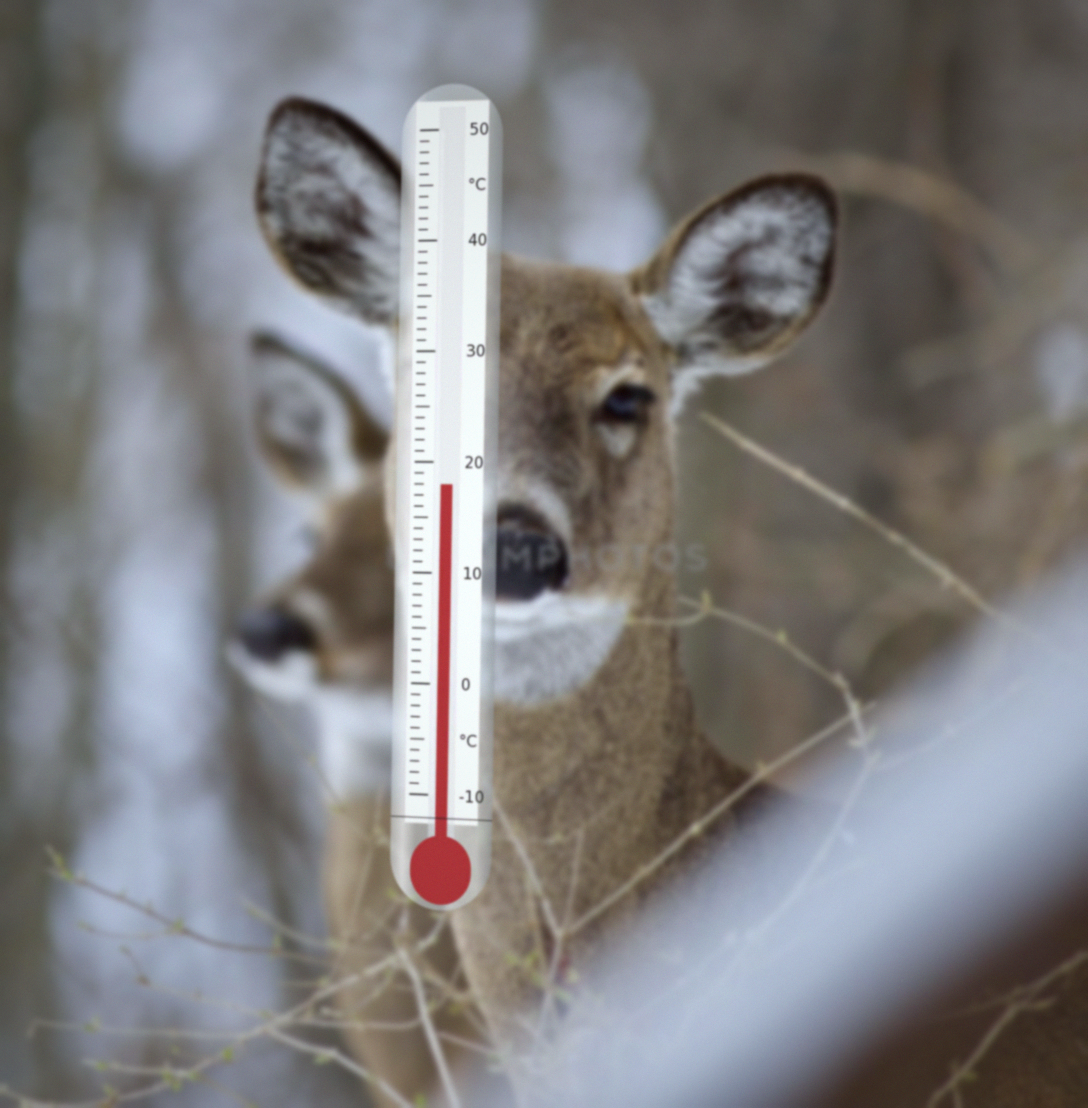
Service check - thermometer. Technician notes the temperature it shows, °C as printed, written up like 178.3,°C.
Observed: 18,°C
